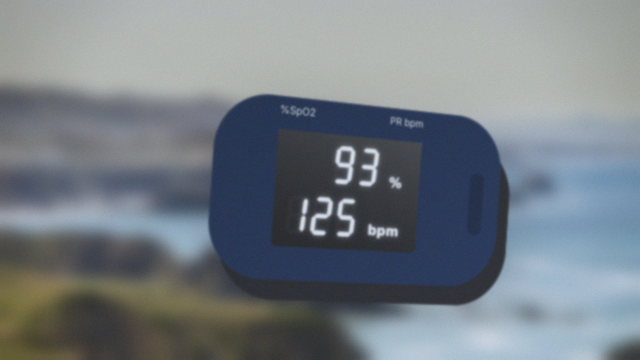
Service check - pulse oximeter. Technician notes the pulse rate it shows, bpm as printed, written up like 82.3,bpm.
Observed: 125,bpm
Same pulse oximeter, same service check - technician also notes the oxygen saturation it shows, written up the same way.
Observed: 93,%
